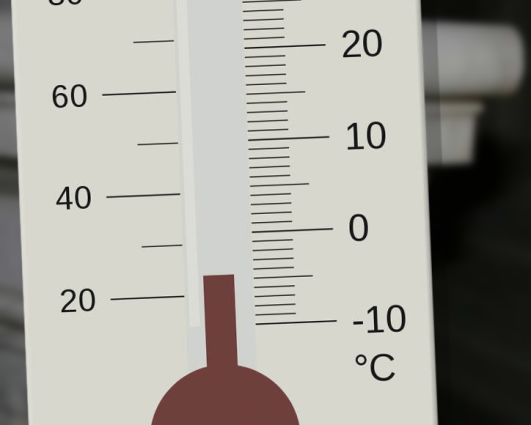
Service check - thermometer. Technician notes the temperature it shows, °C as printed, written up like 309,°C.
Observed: -4.5,°C
